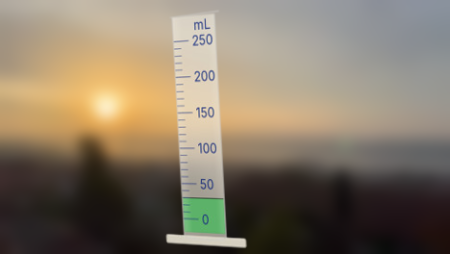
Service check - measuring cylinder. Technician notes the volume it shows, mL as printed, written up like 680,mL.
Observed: 30,mL
